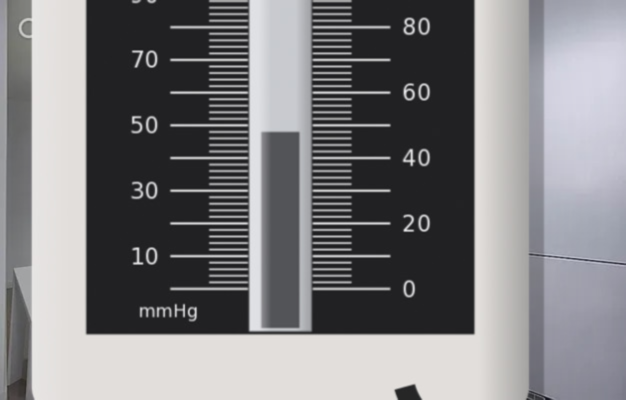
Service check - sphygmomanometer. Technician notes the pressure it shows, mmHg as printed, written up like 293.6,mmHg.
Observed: 48,mmHg
